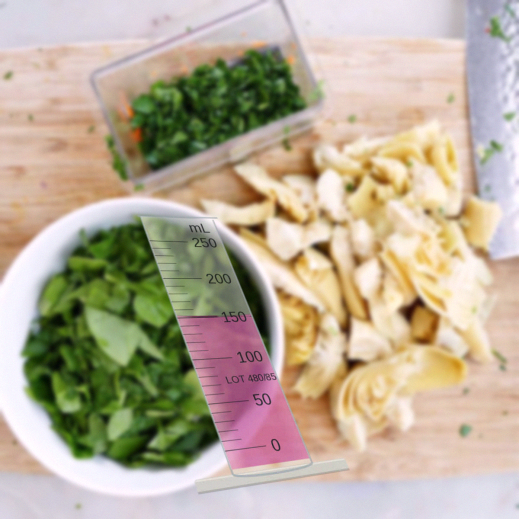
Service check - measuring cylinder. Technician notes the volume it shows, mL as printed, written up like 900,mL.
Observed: 150,mL
